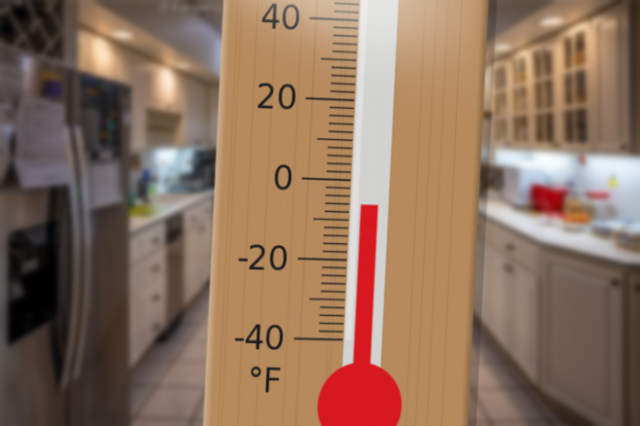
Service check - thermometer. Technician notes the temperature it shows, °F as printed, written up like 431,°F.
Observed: -6,°F
